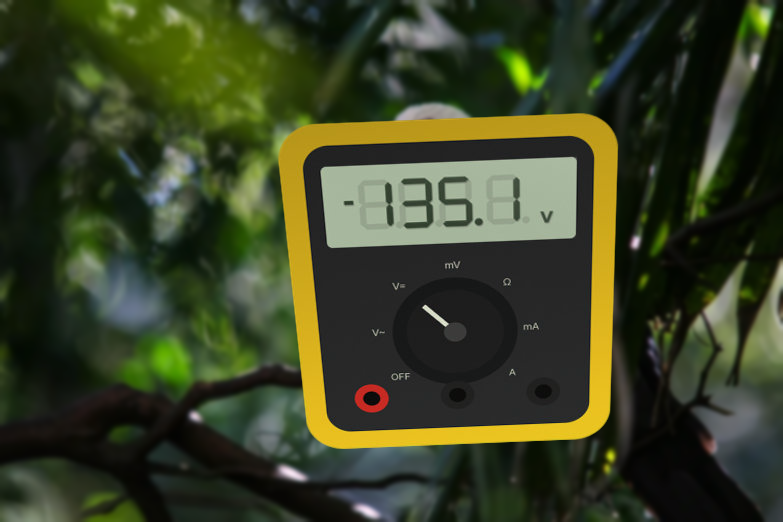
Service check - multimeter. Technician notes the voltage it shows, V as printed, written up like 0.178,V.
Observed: -135.1,V
